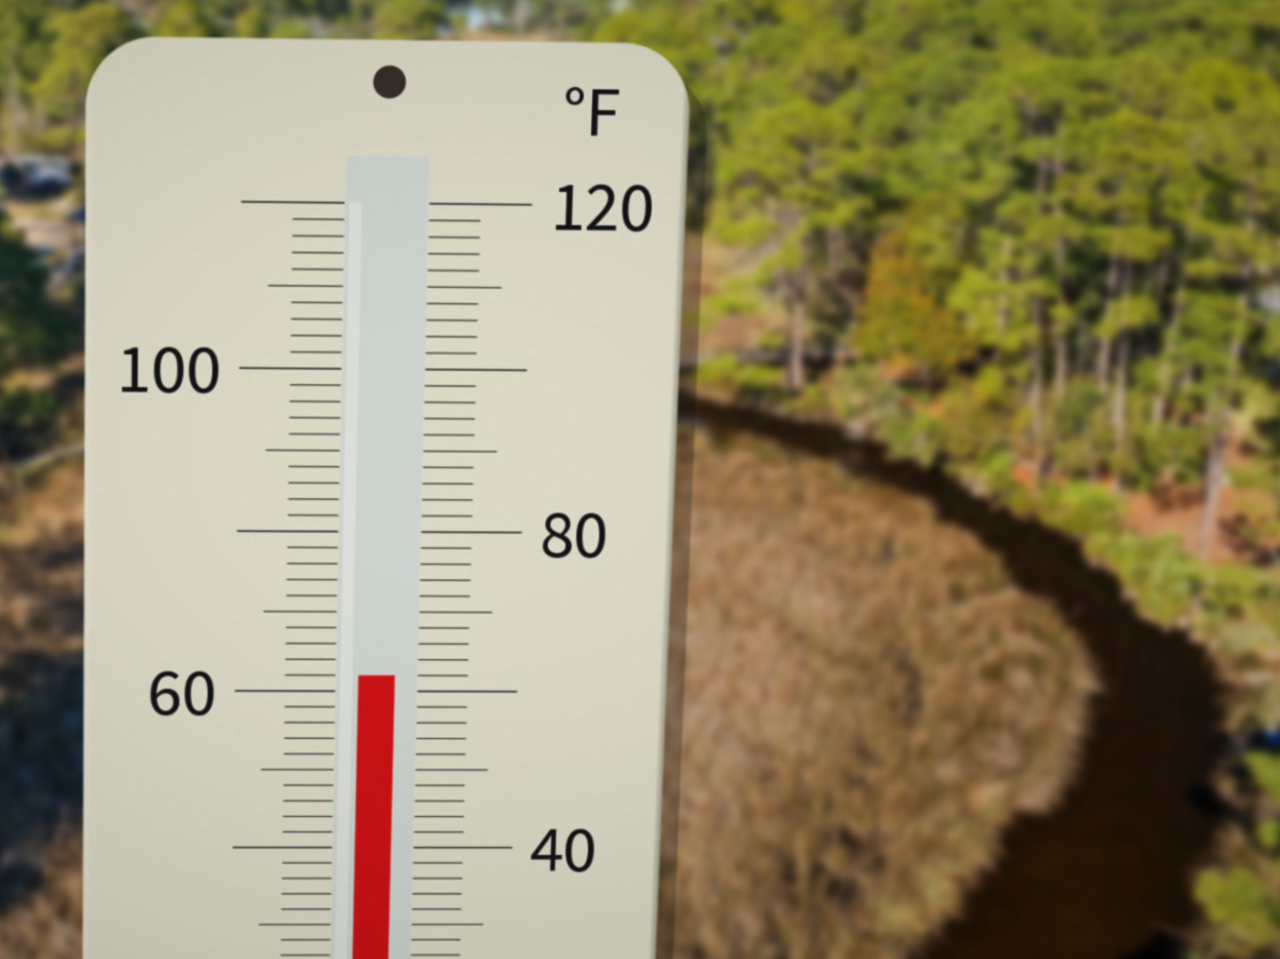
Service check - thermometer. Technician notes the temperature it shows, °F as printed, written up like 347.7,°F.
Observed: 62,°F
